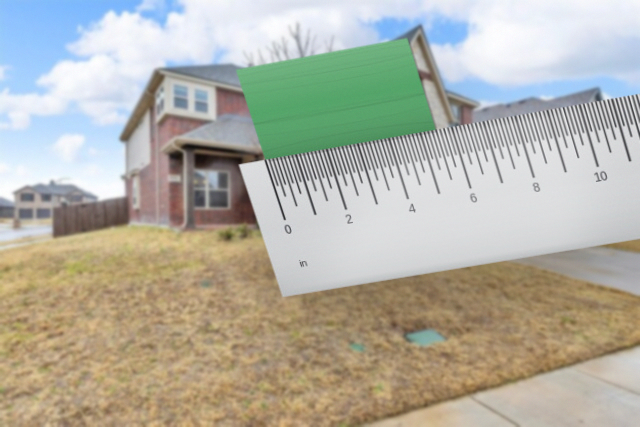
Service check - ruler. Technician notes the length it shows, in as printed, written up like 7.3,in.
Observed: 5.5,in
